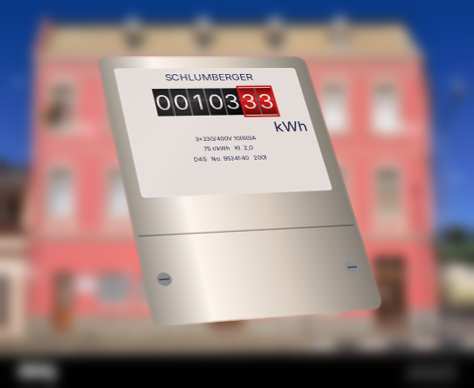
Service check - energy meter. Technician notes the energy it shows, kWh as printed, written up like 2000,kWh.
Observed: 103.33,kWh
